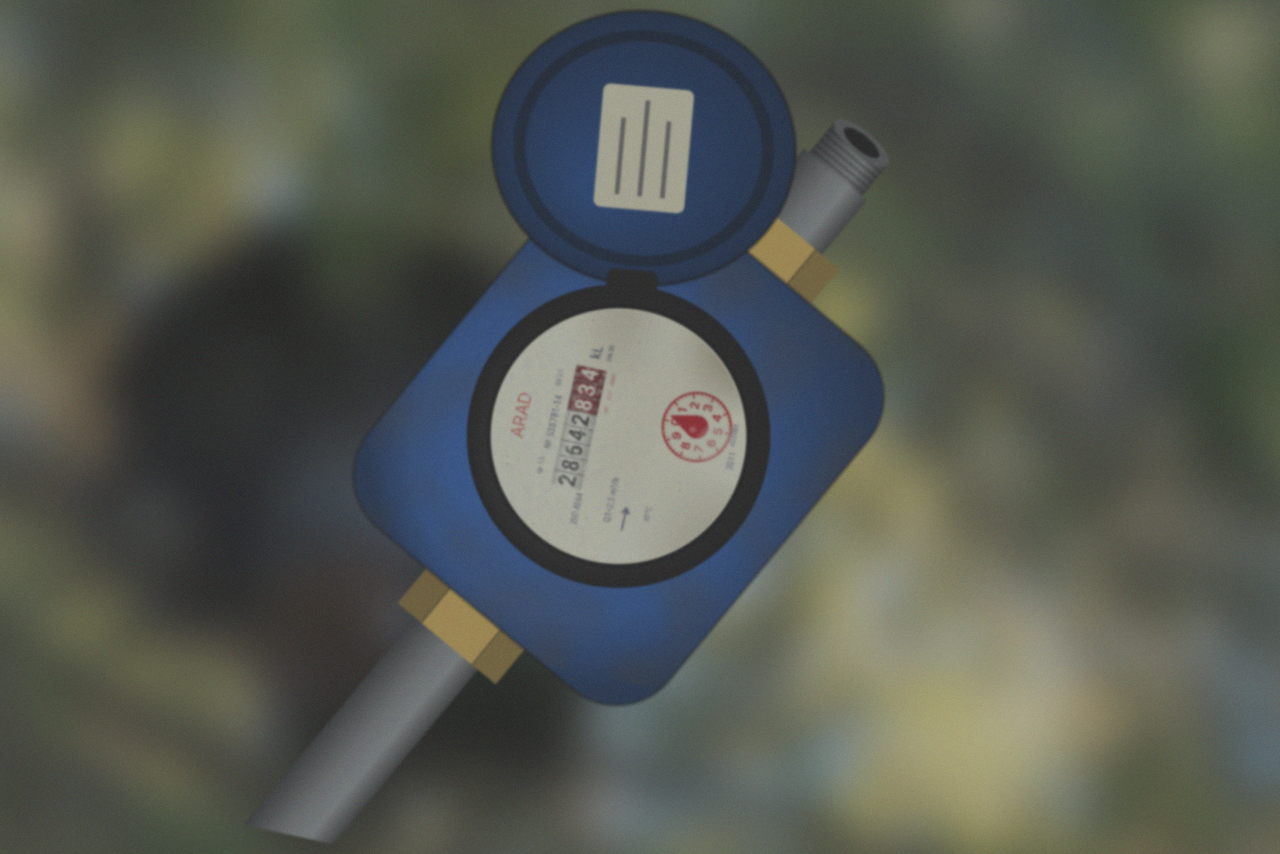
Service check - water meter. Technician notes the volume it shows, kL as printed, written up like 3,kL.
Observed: 28642.8340,kL
